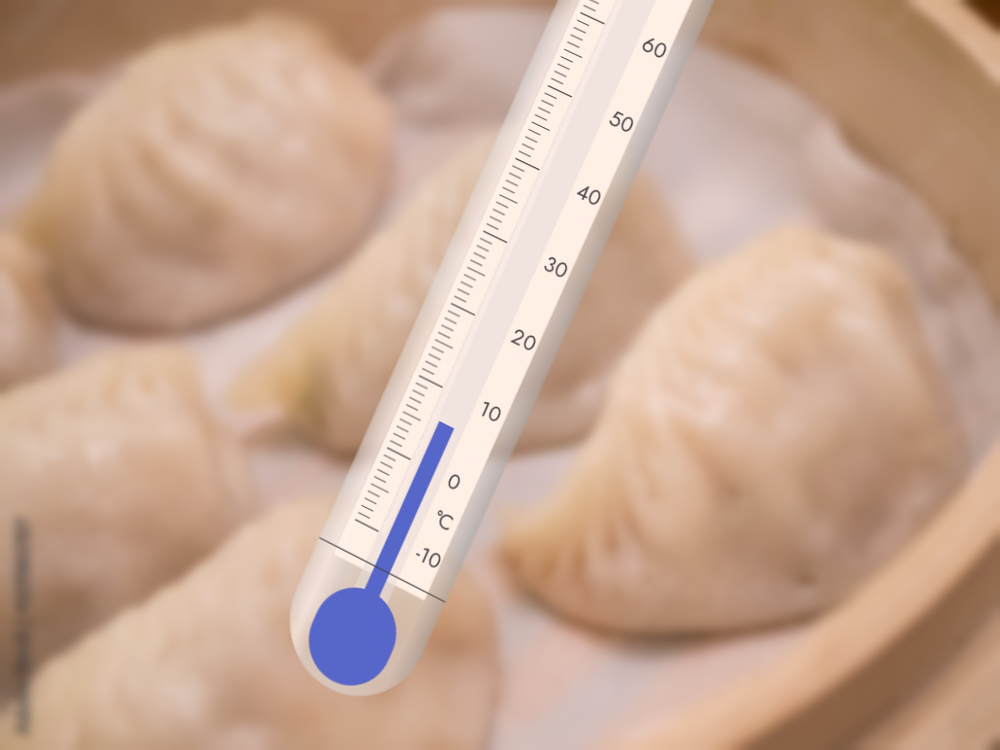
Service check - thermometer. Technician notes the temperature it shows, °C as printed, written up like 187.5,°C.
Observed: 6,°C
